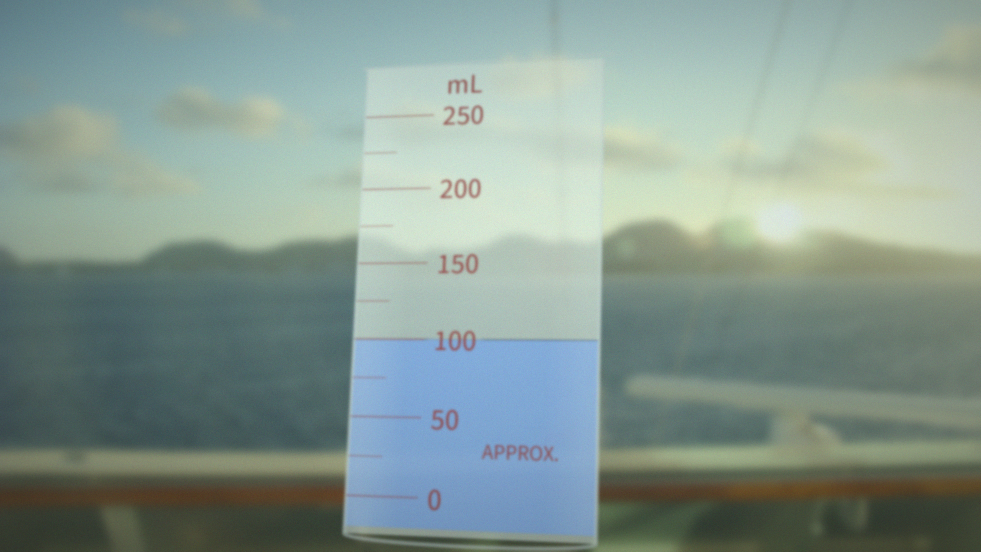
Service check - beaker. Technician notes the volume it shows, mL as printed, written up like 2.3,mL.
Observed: 100,mL
